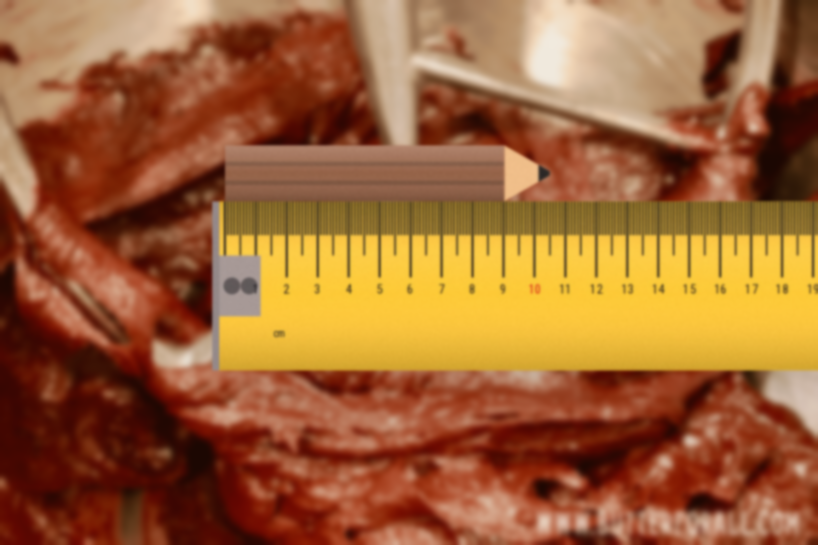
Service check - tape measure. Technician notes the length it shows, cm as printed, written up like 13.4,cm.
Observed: 10.5,cm
